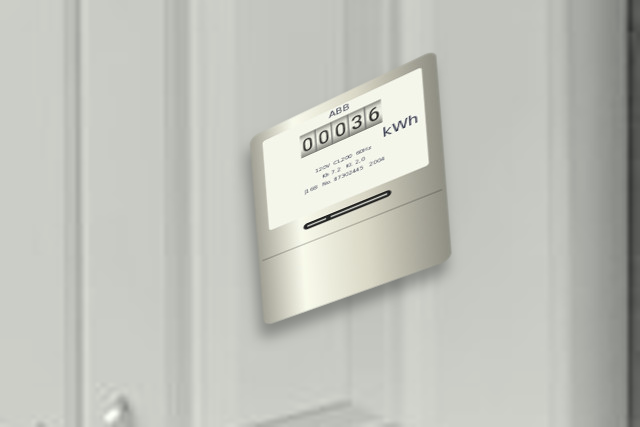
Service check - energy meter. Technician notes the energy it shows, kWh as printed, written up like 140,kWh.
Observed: 36,kWh
